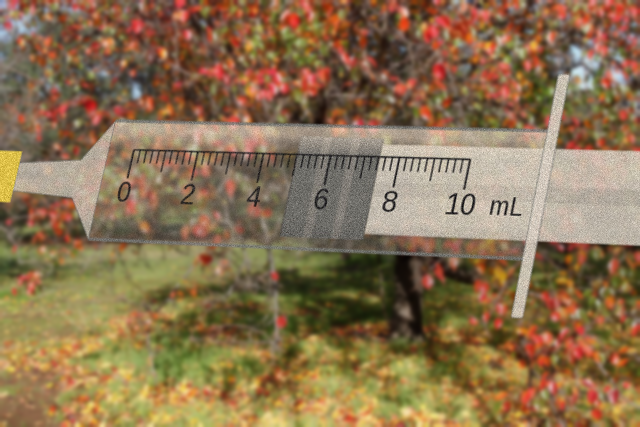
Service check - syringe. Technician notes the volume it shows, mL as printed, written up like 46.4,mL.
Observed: 5,mL
